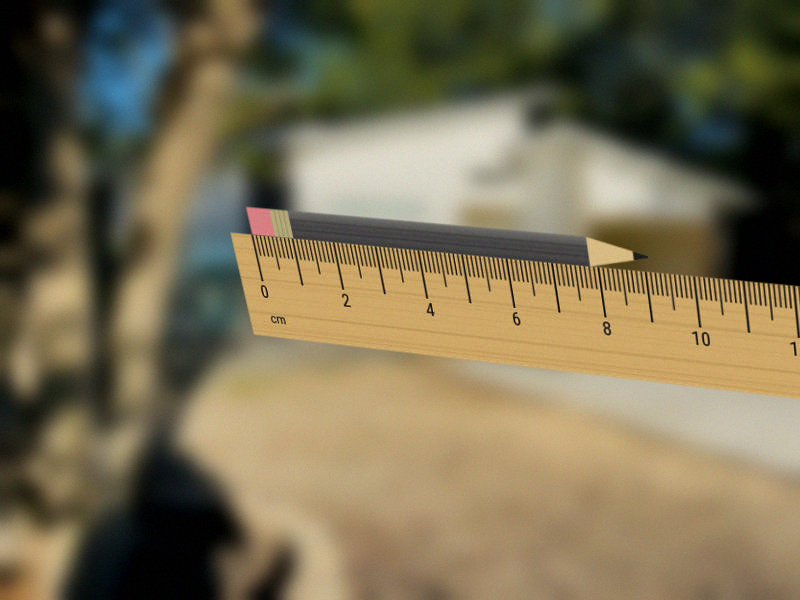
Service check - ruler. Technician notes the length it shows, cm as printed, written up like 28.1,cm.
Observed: 9.1,cm
